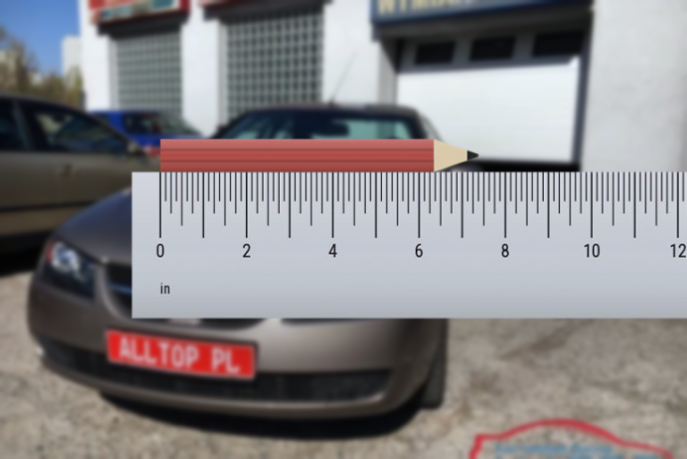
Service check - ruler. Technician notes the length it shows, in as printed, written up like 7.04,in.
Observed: 7.375,in
